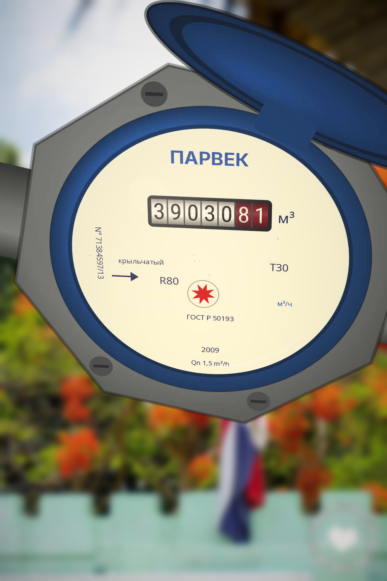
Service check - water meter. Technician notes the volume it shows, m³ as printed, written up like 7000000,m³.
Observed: 39030.81,m³
